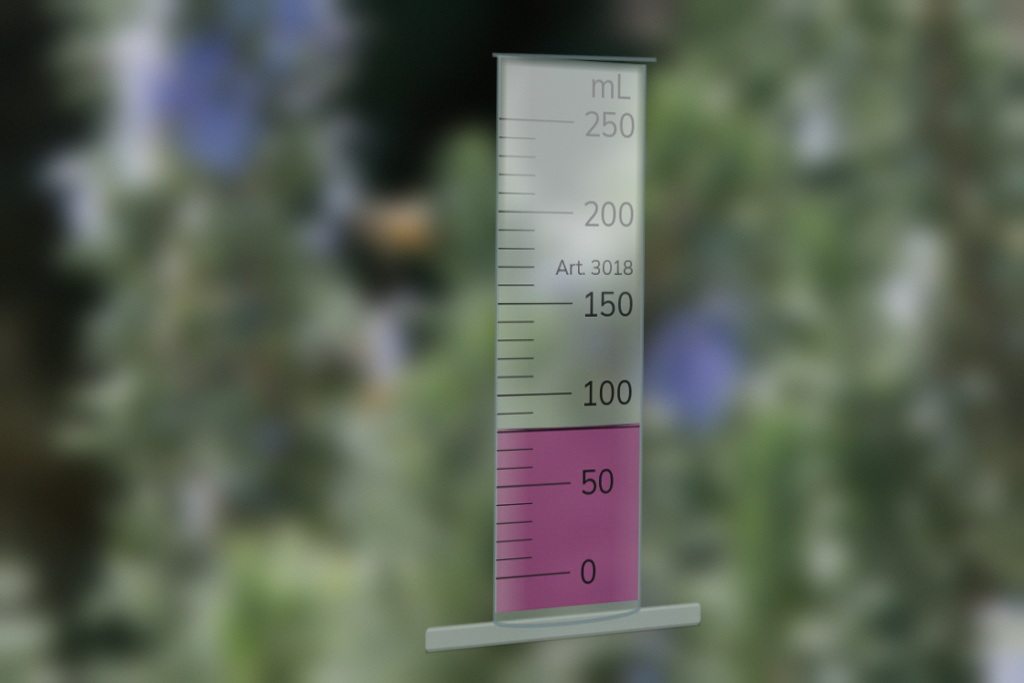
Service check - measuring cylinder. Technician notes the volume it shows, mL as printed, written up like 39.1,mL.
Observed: 80,mL
